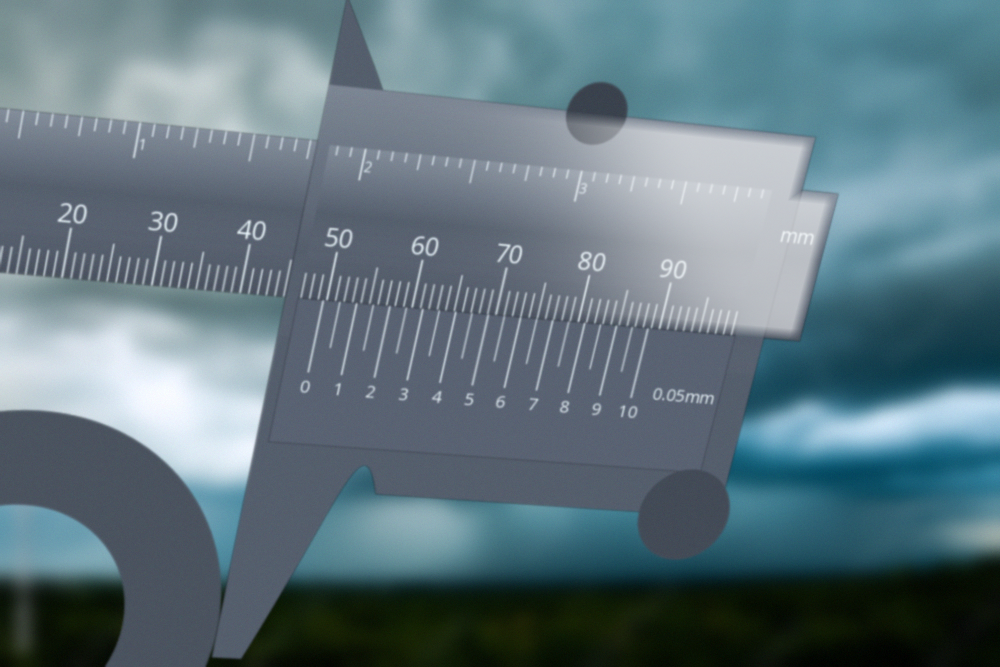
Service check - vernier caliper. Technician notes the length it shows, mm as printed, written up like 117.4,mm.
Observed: 49.6,mm
